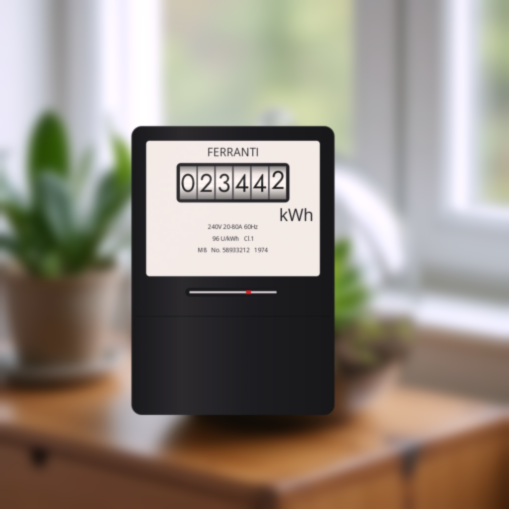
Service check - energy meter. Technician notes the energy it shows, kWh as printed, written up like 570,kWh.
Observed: 23442,kWh
